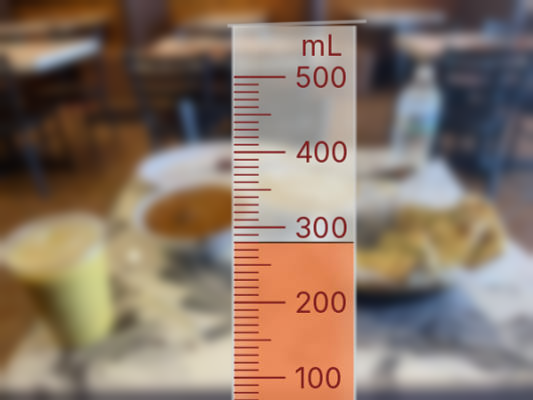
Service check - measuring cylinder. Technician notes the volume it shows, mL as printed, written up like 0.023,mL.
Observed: 280,mL
